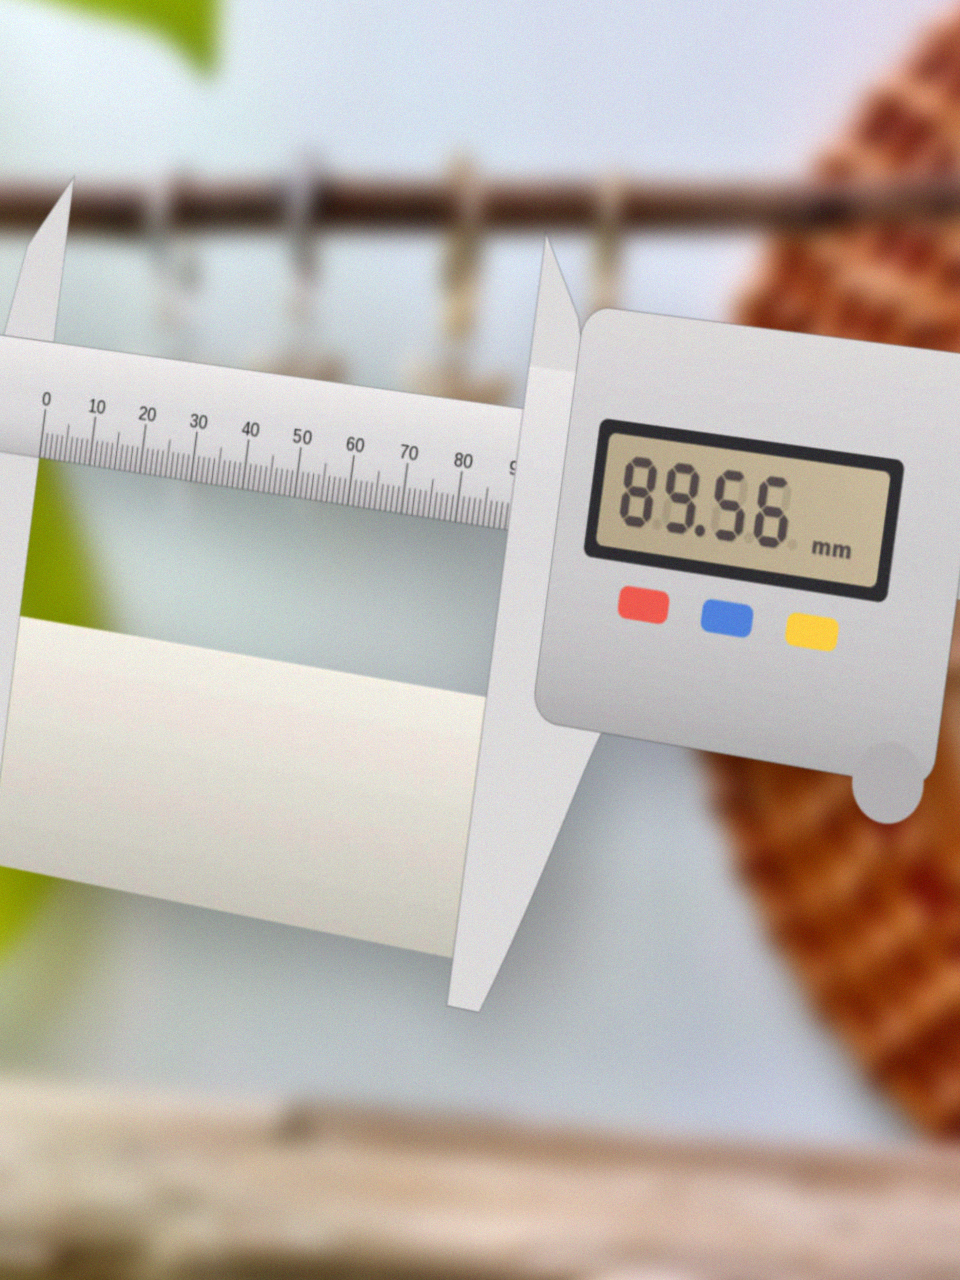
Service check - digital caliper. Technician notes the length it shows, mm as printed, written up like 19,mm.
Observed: 89.56,mm
